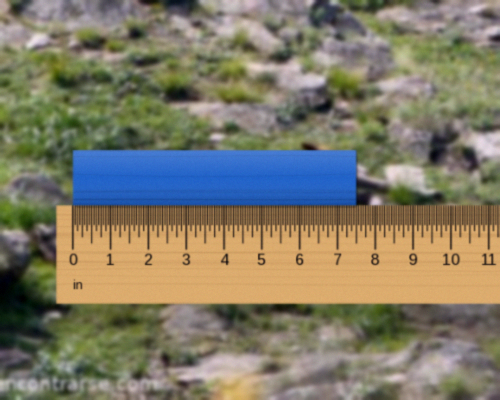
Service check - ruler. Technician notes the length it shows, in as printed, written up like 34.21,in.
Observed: 7.5,in
